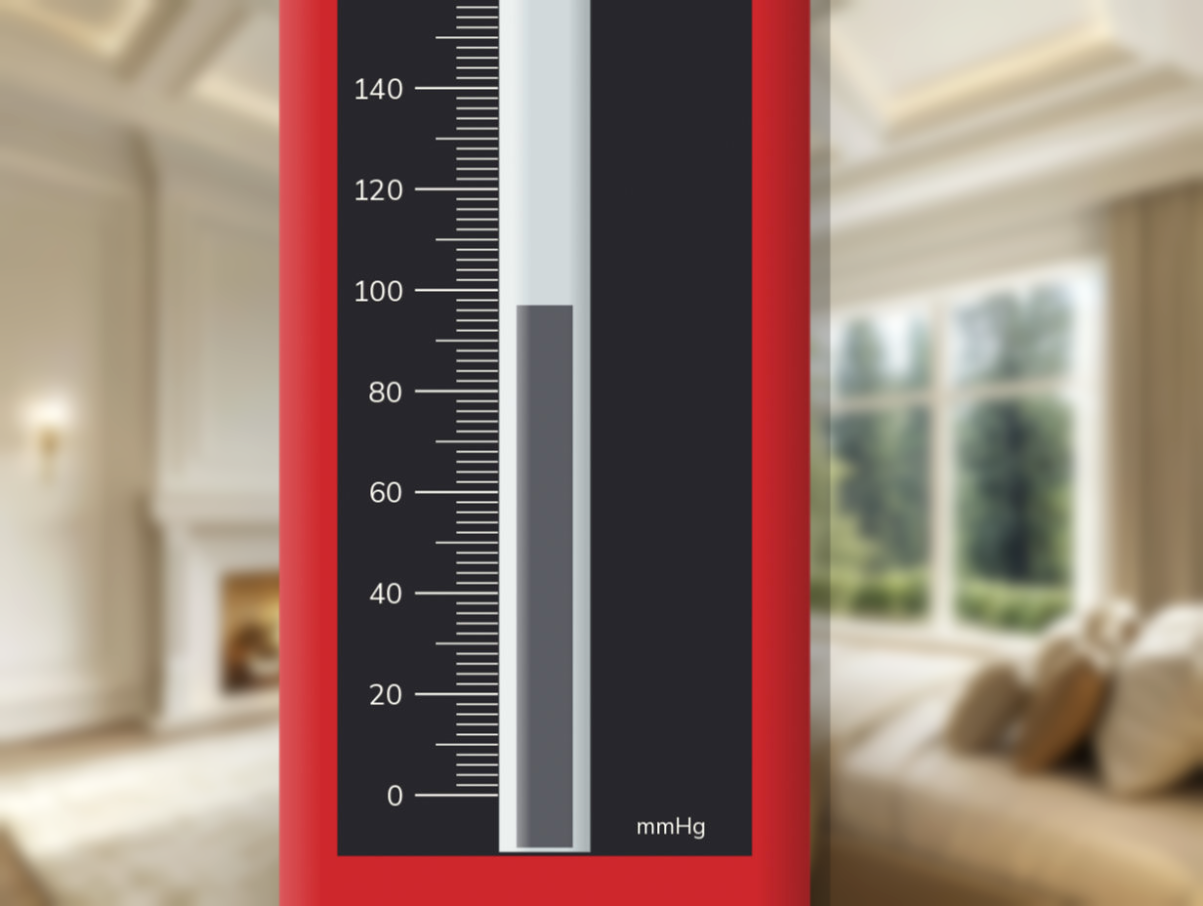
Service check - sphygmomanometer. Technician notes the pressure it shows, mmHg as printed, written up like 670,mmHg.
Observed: 97,mmHg
